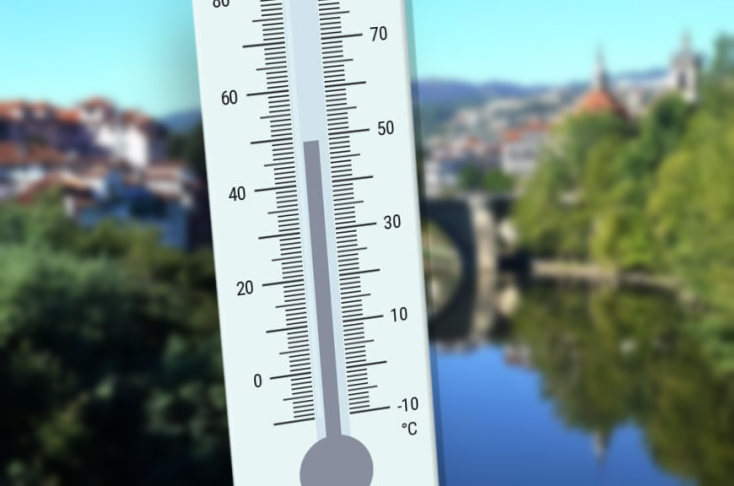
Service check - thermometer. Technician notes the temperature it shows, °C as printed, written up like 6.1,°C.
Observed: 49,°C
